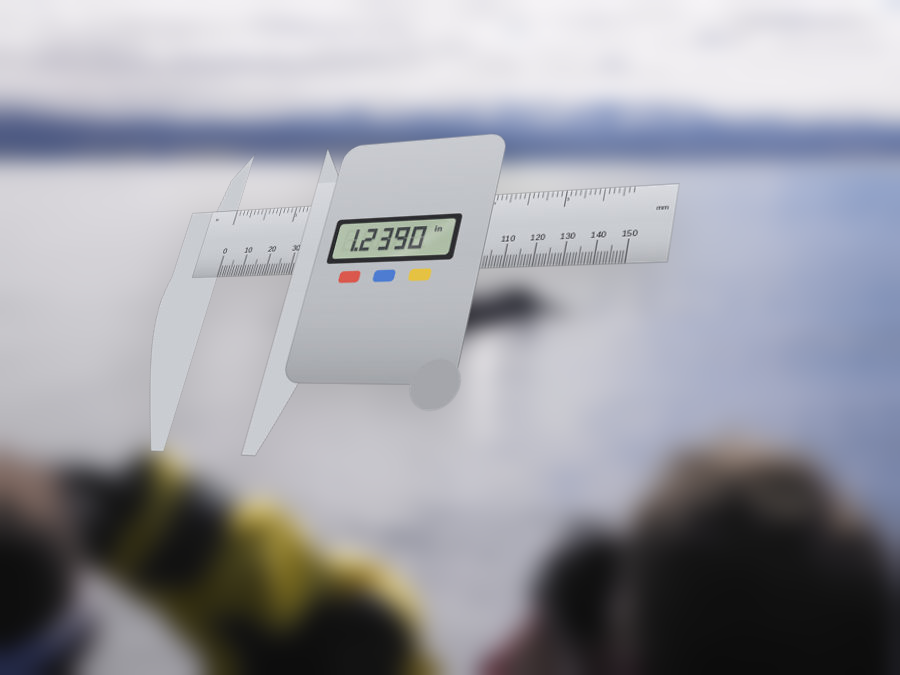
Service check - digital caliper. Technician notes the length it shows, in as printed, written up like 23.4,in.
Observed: 1.2390,in
